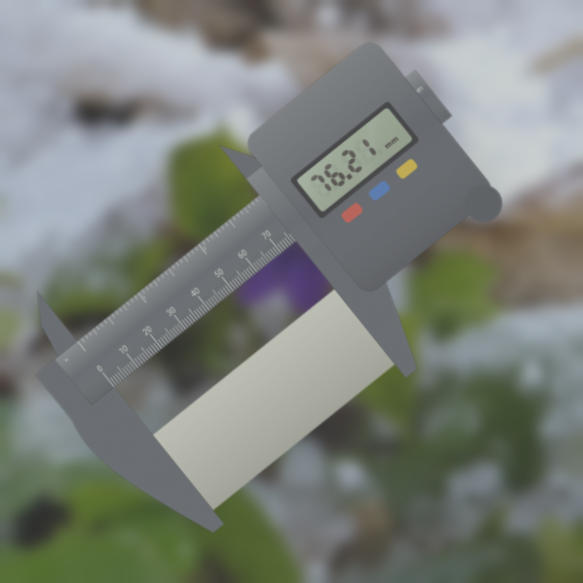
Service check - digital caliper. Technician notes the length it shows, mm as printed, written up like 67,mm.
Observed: 76.21,mm
